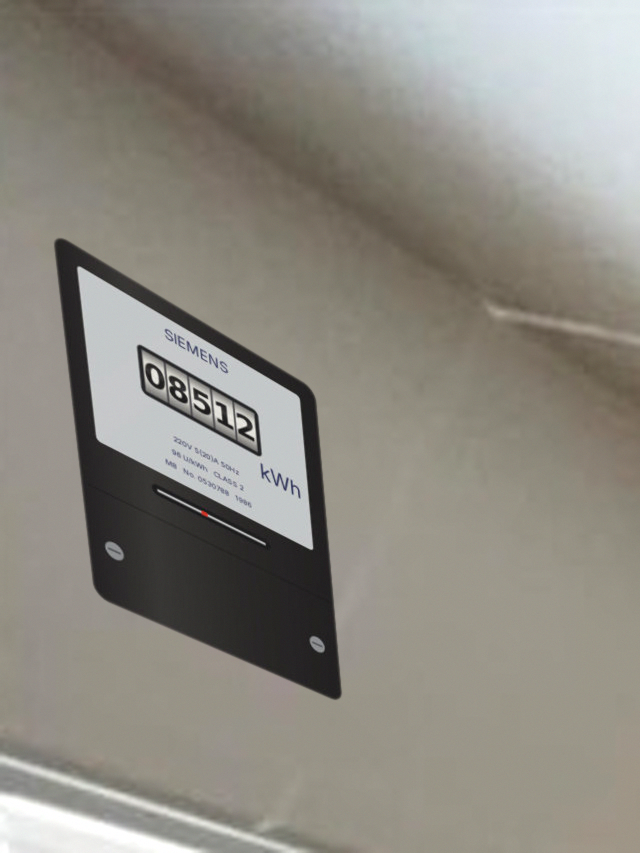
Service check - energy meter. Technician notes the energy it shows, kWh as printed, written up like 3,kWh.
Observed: 8512,kWh
